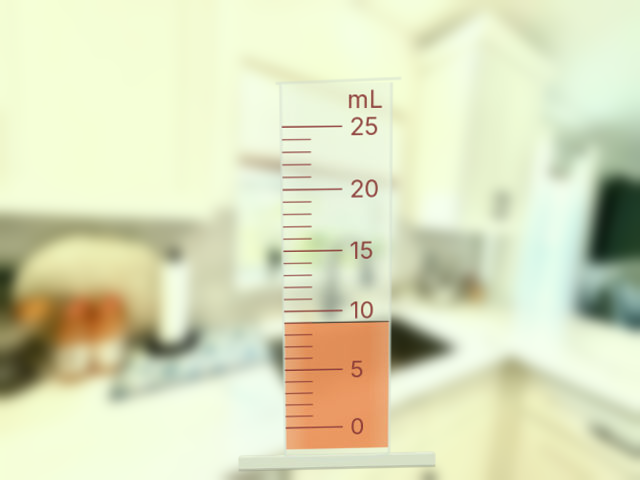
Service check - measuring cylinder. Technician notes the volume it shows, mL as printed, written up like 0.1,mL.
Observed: 9,mL
